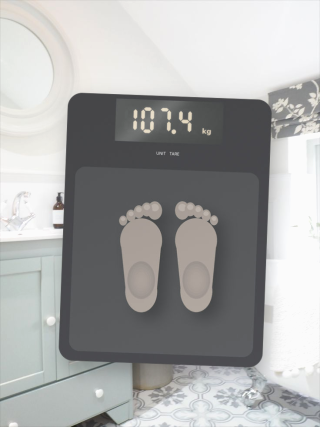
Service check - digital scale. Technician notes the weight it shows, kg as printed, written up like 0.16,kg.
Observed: 107.4,kg
